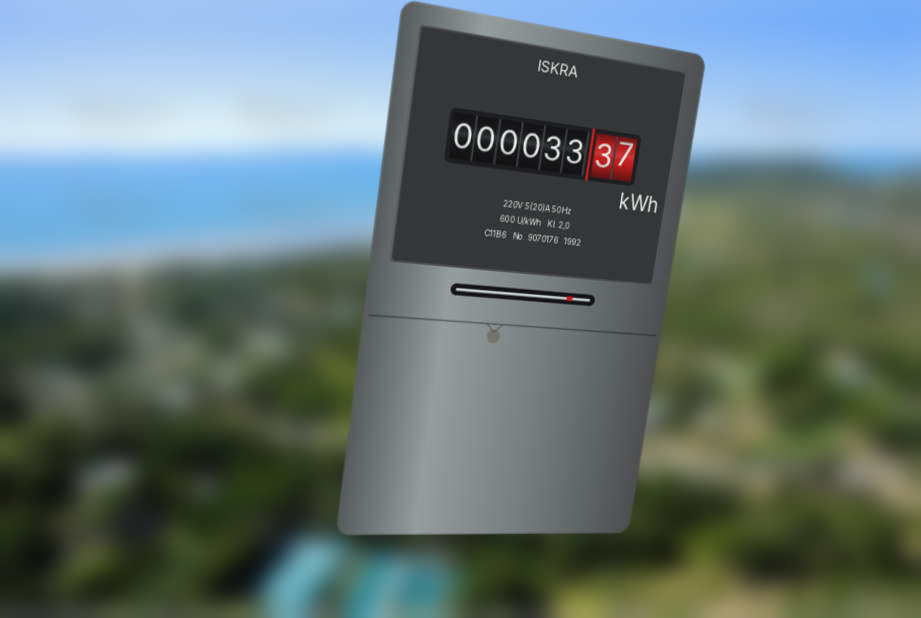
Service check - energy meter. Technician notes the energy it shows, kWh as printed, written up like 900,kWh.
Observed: 33.37,kWh
